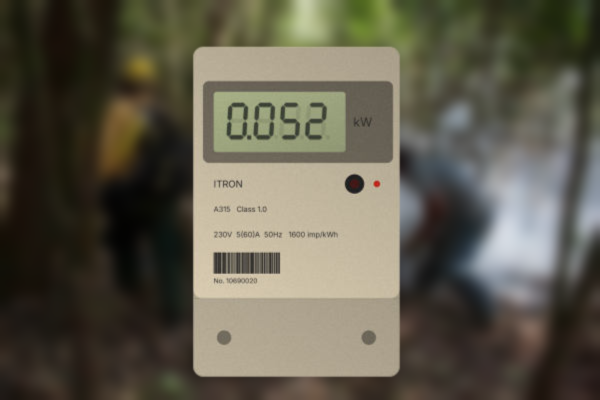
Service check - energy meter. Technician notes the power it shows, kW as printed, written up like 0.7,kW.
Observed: 0.052,kW
